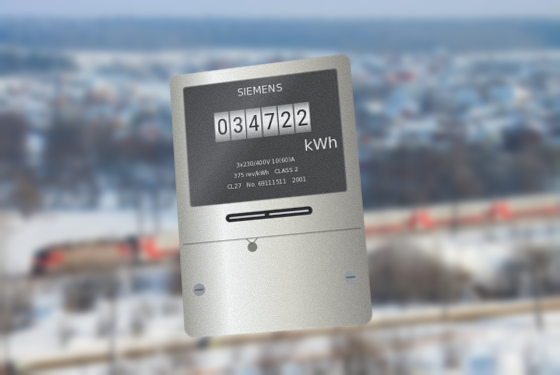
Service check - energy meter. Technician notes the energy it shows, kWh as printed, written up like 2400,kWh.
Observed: 34722,kWh
